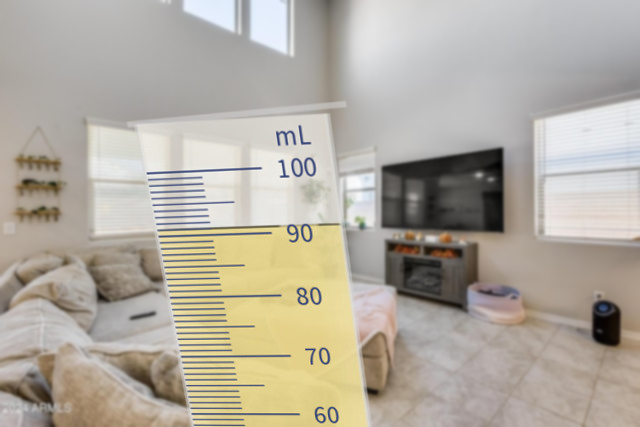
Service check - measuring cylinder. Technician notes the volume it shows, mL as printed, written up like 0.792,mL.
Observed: 91,mL
